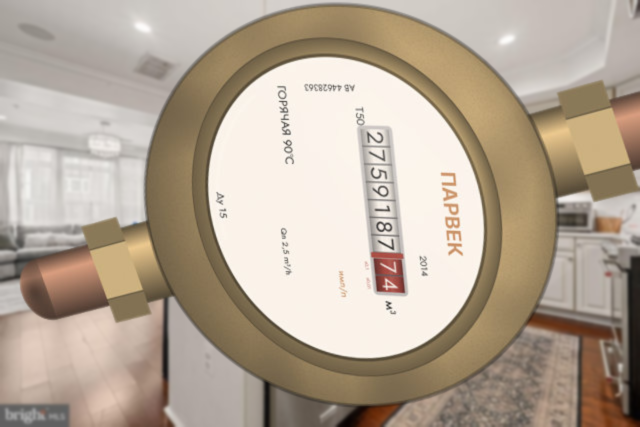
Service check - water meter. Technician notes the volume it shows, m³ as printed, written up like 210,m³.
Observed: 2759187.74,m³
